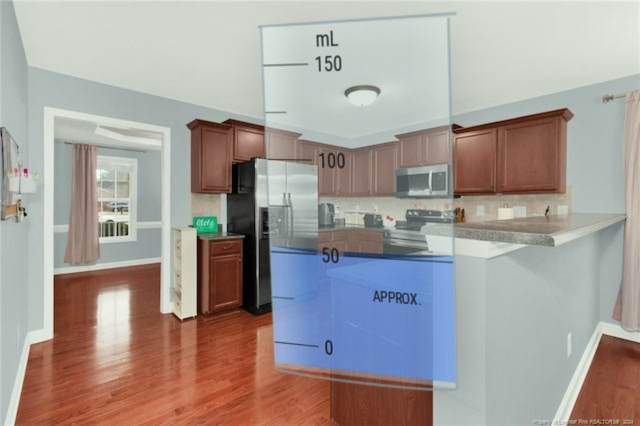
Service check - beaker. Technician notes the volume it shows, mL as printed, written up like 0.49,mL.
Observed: 50,mL
